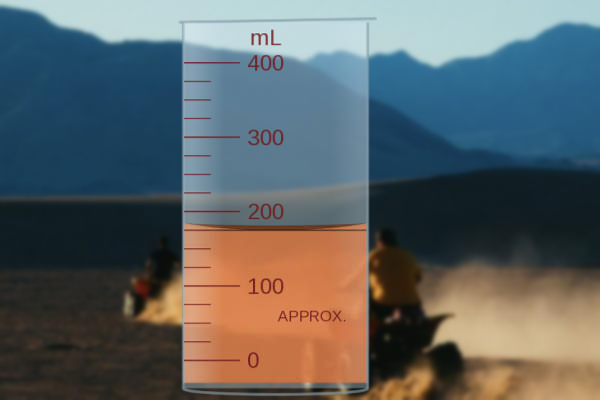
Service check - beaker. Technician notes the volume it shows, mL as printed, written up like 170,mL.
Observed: 175,mL
